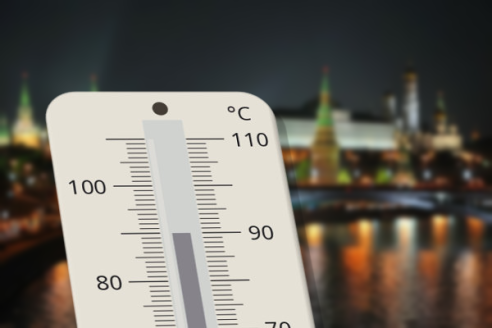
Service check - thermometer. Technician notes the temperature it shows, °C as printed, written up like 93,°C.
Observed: 90,°C
